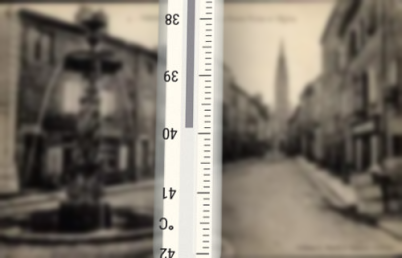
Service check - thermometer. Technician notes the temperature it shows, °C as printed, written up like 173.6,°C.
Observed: 39.9,°C
